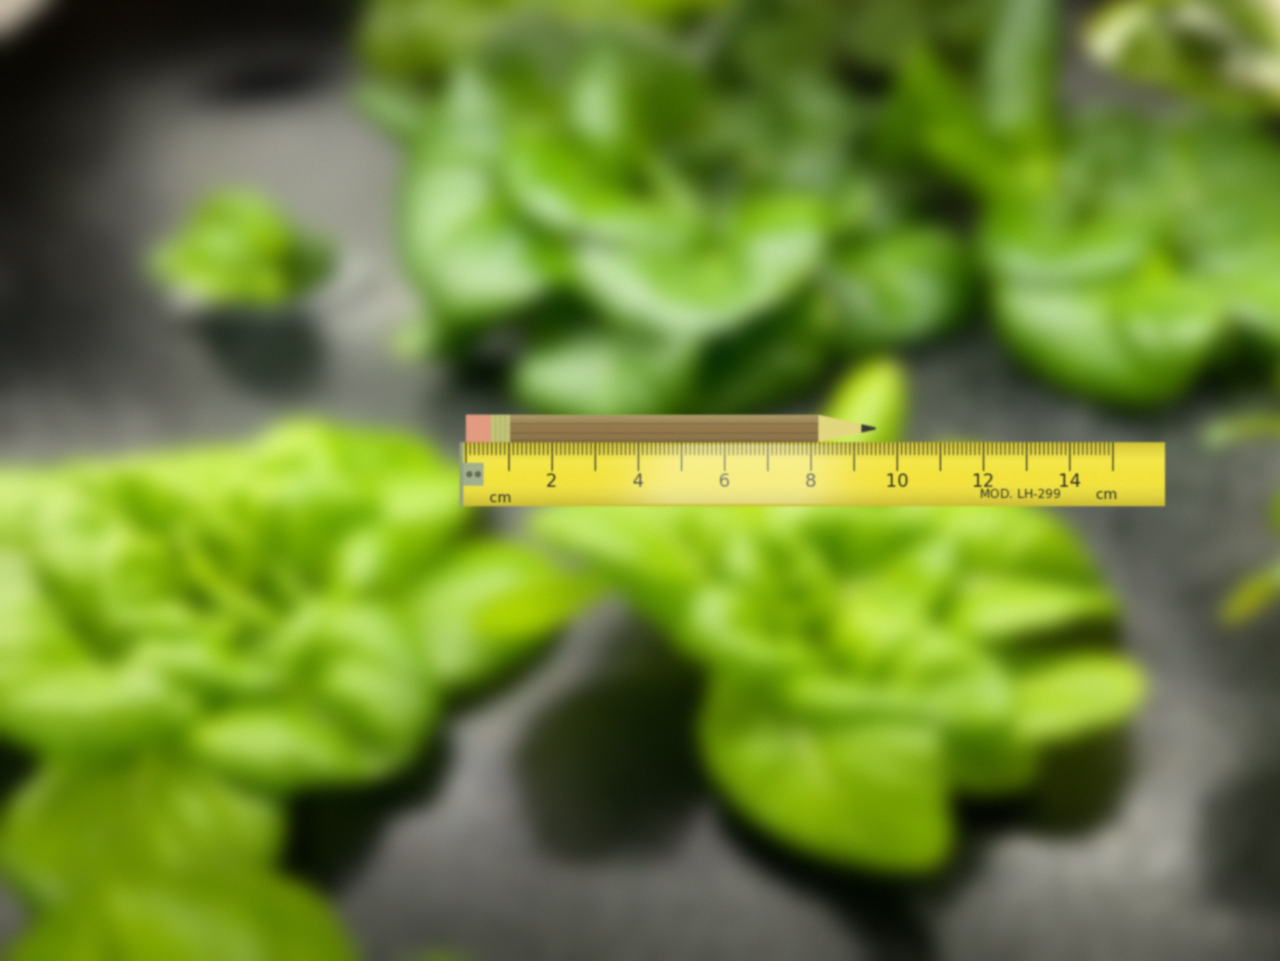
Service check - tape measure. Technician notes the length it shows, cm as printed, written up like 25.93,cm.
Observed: 9.5,cm
